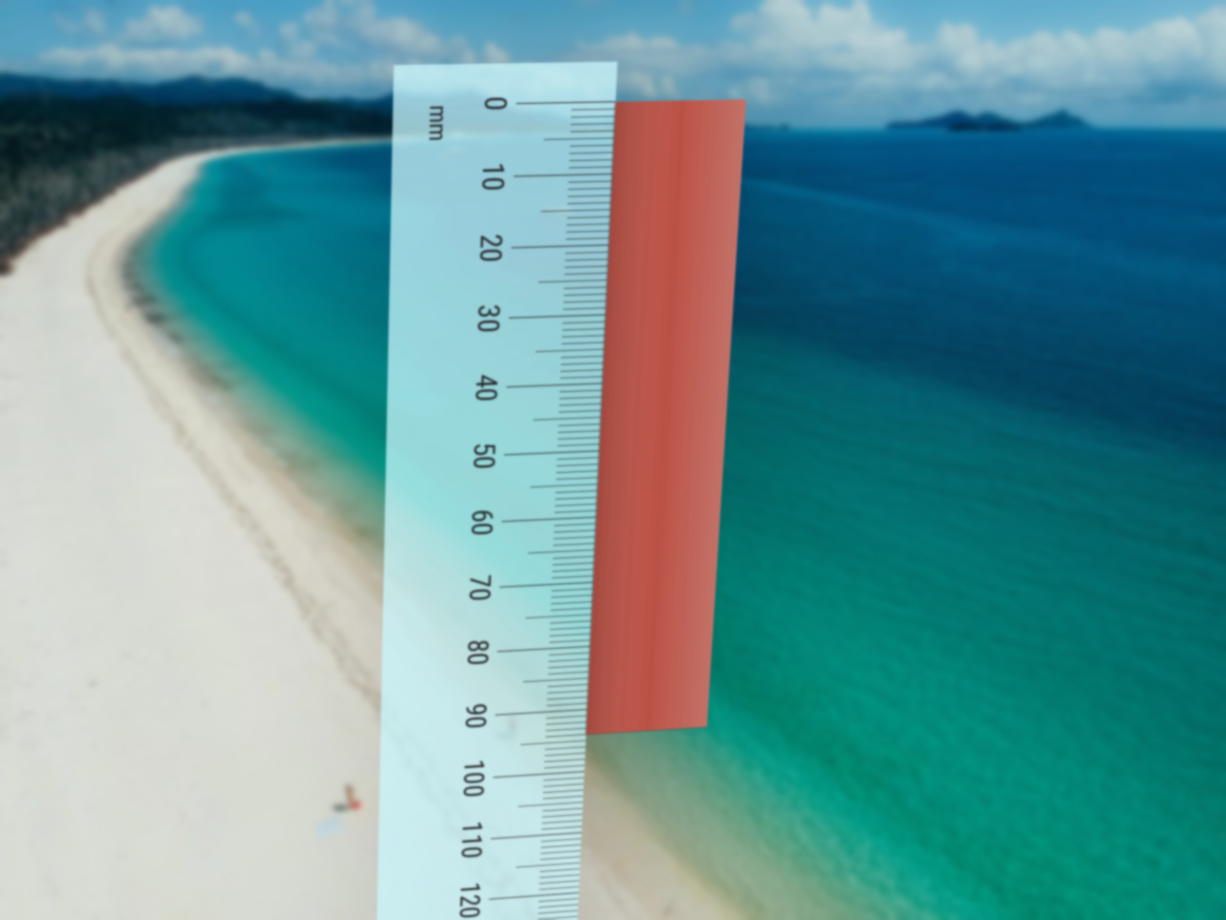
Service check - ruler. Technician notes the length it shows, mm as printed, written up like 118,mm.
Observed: 94,mm
